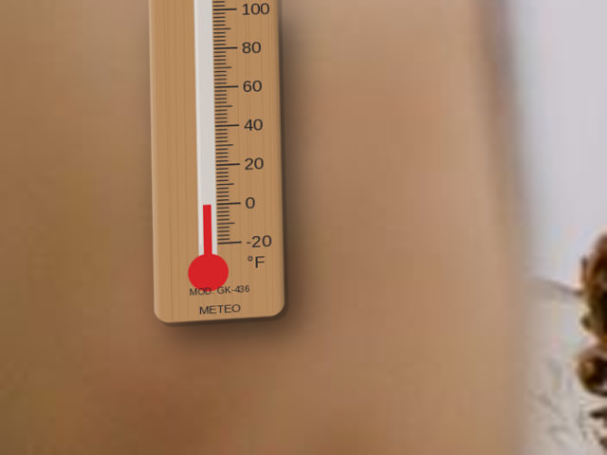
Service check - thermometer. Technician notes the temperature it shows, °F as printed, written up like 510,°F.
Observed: 0,°F
